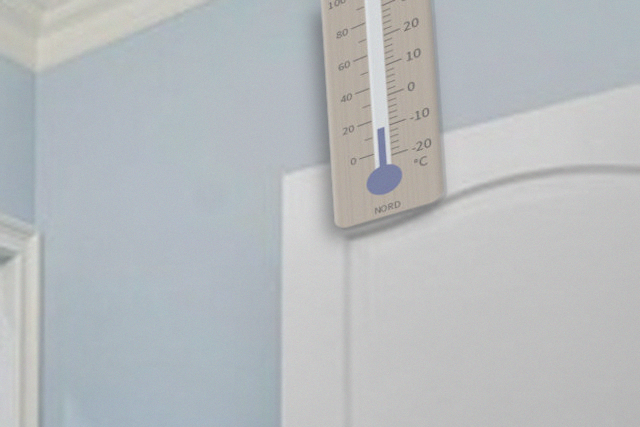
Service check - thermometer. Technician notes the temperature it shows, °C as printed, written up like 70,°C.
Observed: -10,°C
